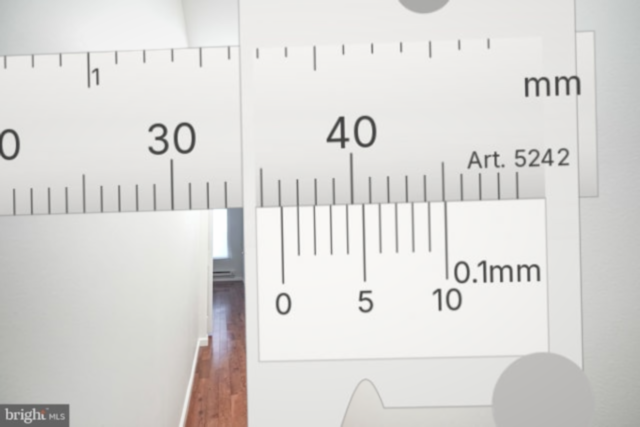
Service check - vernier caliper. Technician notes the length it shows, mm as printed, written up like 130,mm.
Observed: 36.1,mm
